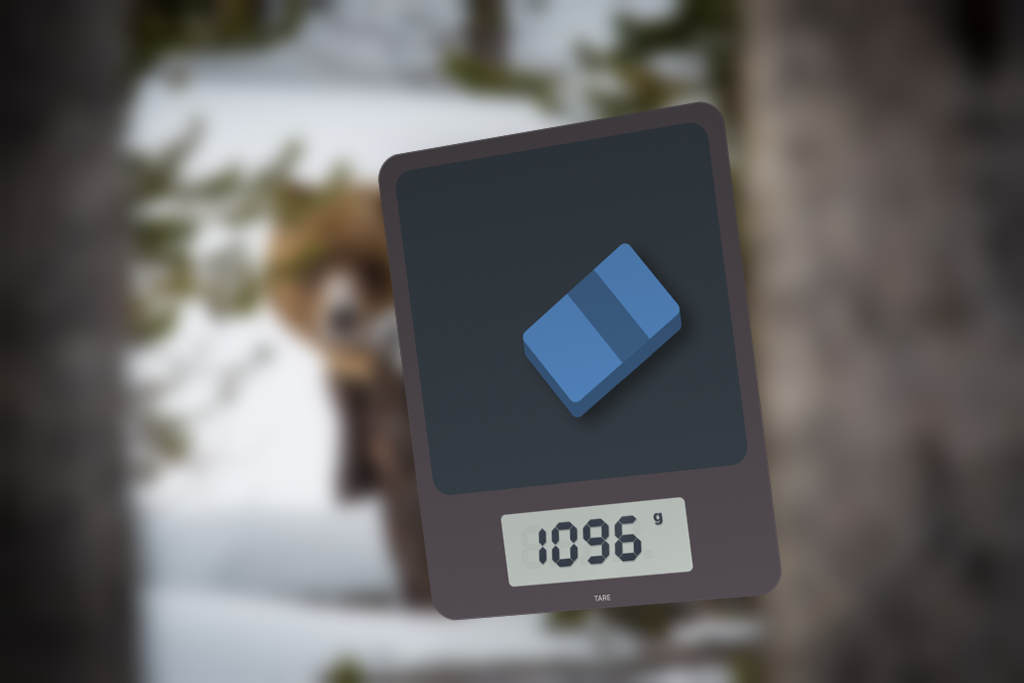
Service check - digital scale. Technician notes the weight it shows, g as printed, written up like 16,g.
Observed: 1096,g
